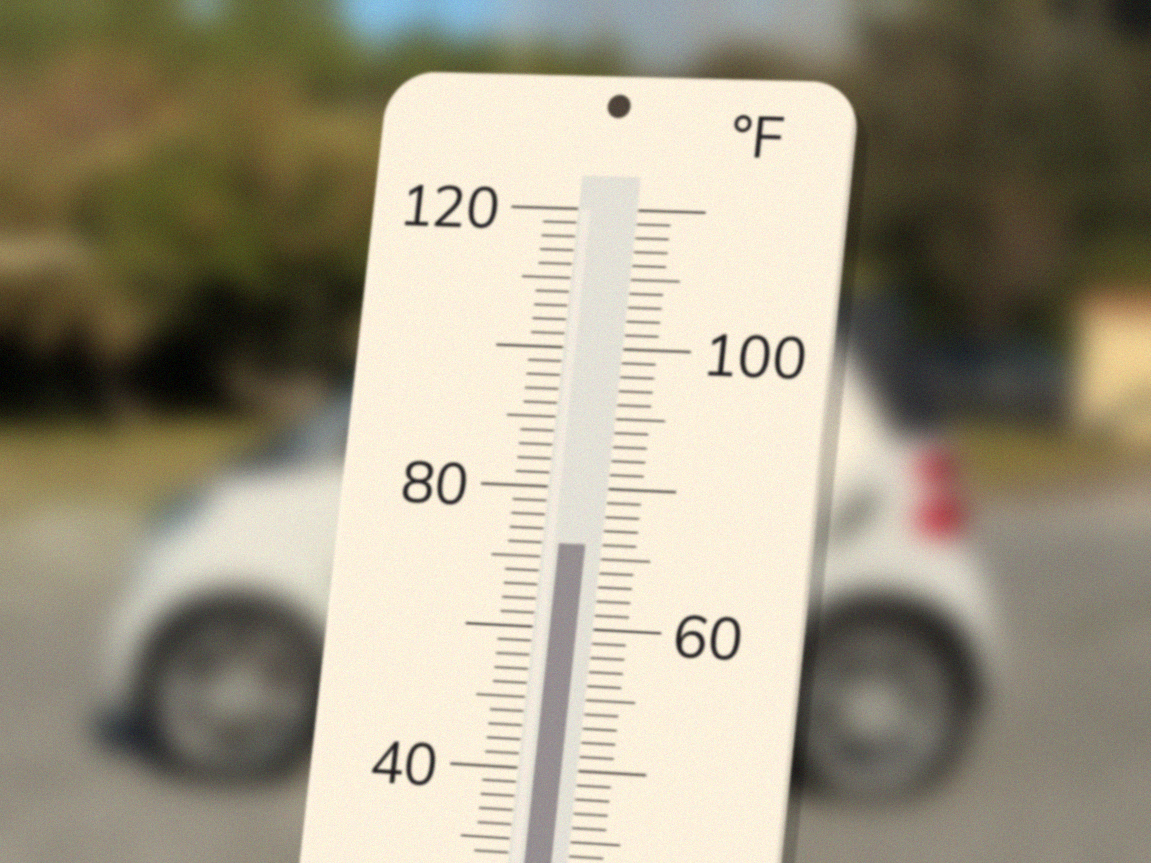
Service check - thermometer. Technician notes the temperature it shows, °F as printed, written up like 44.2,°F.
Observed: 72,°F
